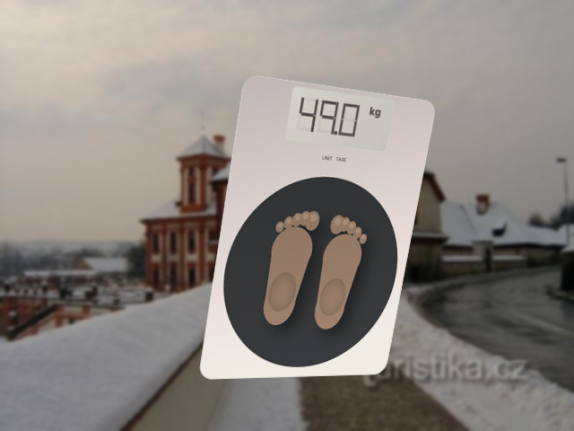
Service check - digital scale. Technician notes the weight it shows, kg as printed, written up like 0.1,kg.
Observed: 49.0,kg
